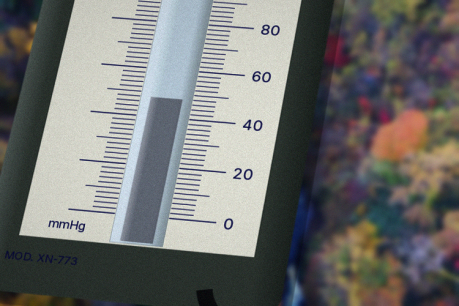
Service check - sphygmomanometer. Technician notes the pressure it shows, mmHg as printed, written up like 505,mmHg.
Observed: 48,mmHg
